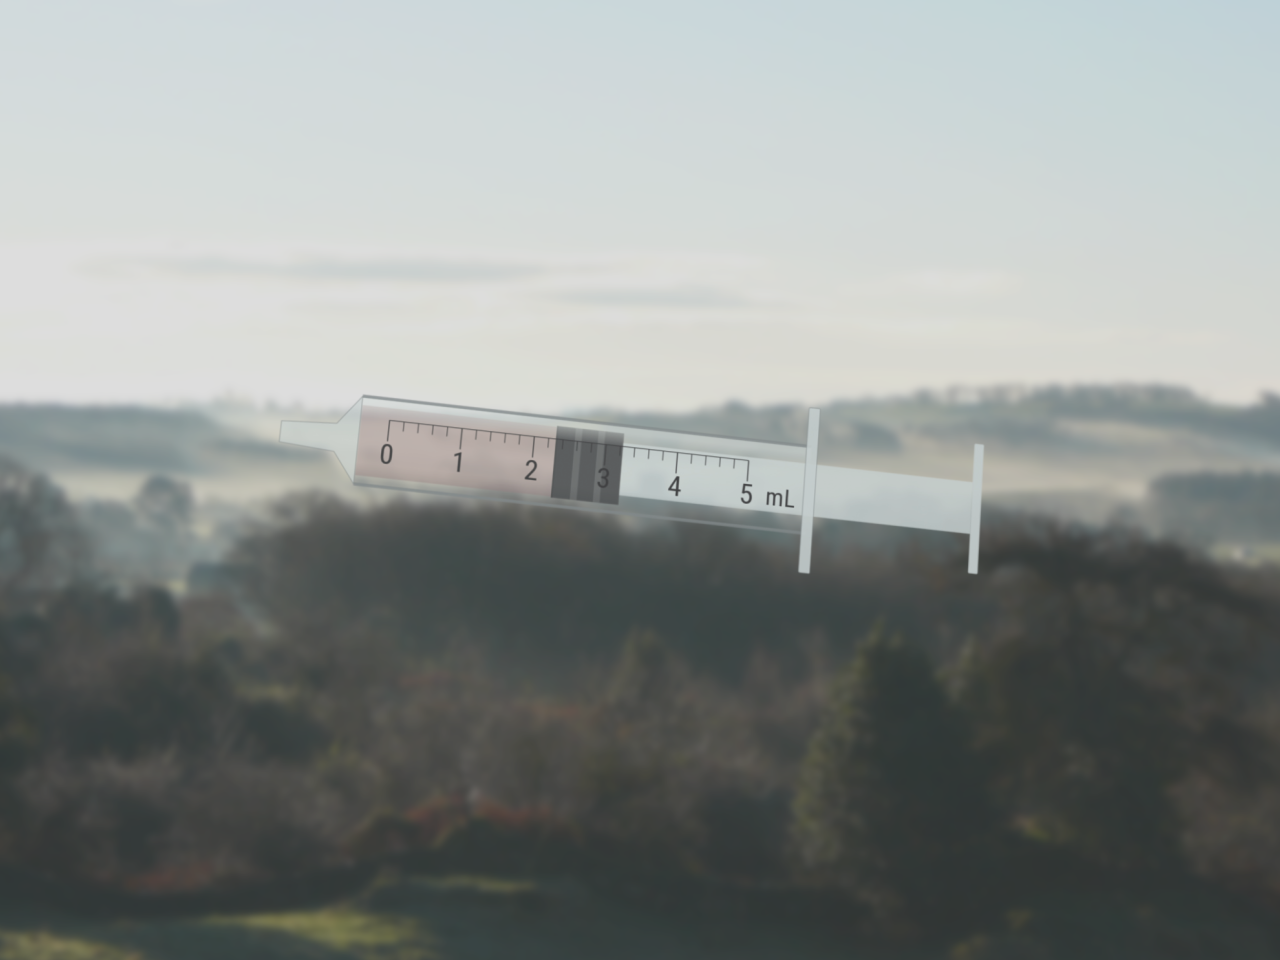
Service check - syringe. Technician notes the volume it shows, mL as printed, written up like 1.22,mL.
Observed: 2.3,mL
